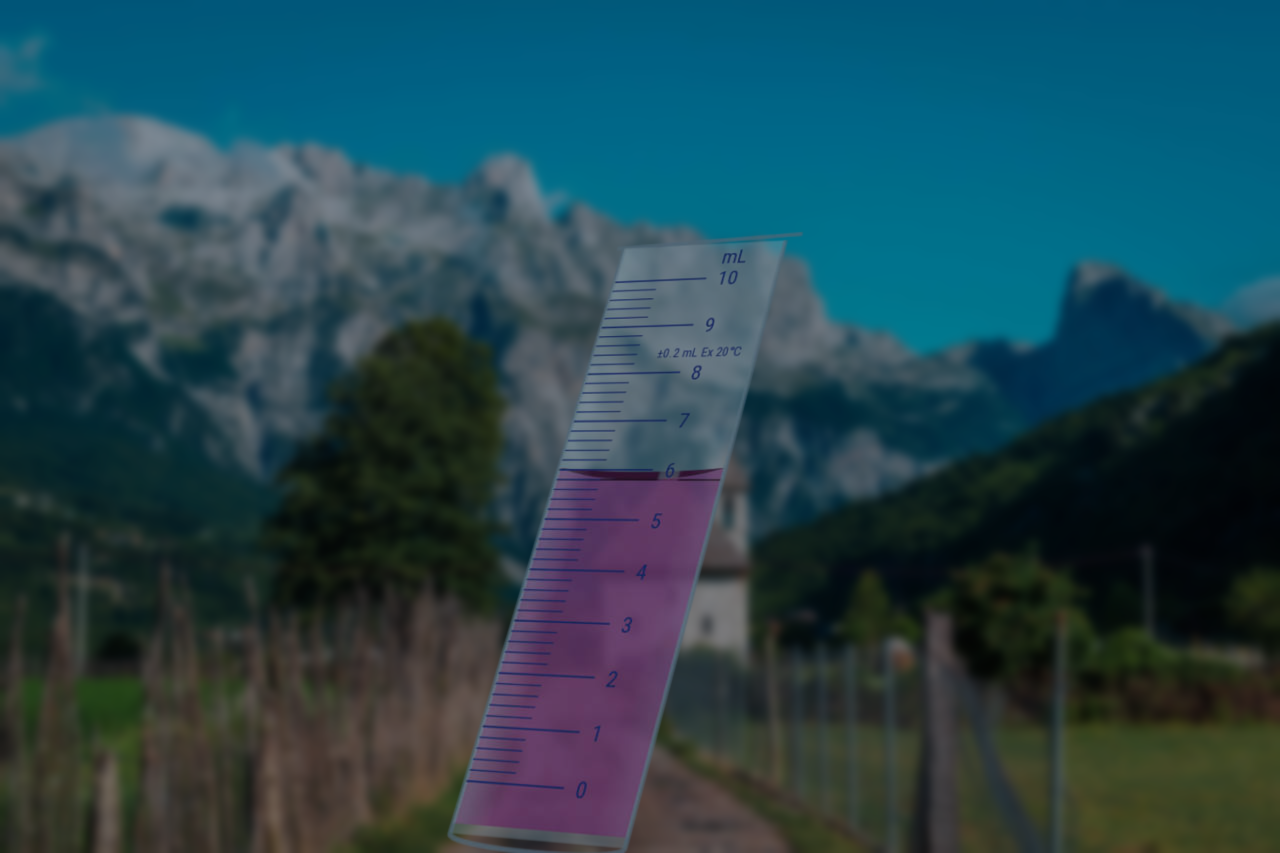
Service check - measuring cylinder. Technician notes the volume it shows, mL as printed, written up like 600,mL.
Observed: 5.8,mL
